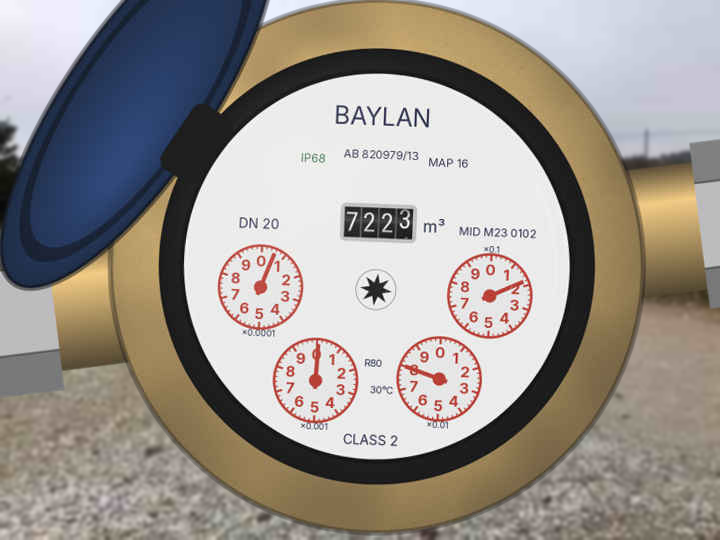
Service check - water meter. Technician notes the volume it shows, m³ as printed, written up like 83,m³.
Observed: 7223.1800,m³
